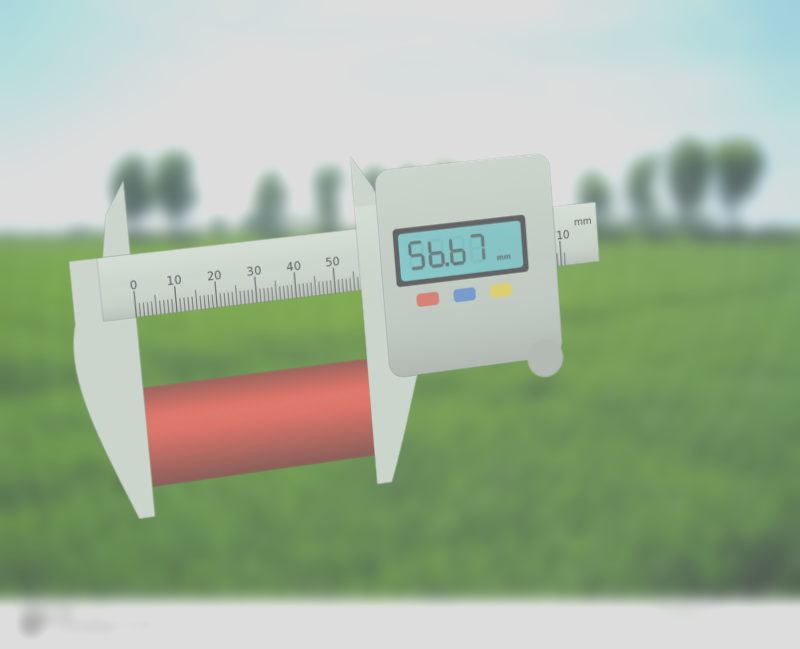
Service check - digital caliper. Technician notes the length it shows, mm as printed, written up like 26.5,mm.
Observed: 56.67,mm
